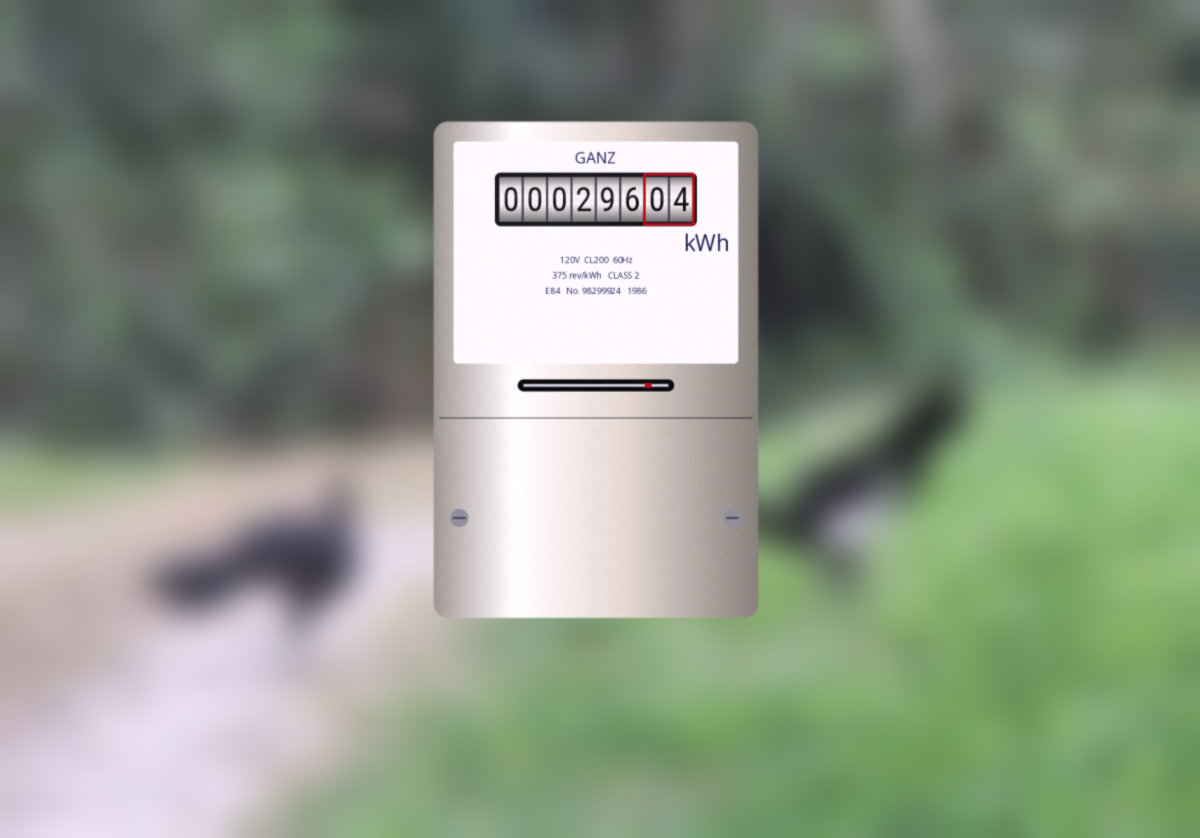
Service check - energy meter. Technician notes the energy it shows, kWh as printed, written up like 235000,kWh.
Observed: 296.04,kWh
